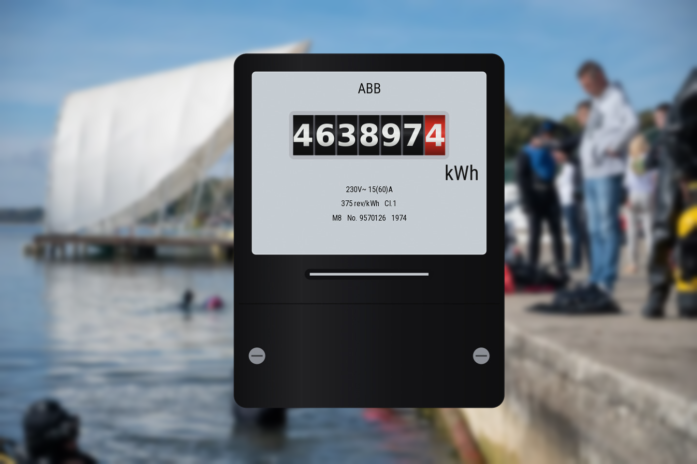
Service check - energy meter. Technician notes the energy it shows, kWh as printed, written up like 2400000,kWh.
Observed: 463897.4,kWh
